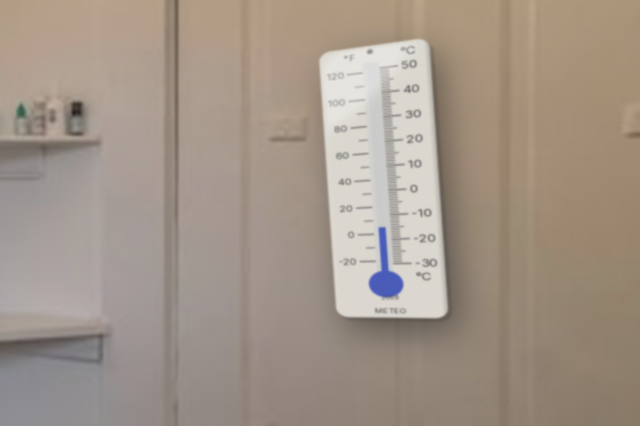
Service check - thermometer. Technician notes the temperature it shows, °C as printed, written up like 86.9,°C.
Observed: -15,°C
